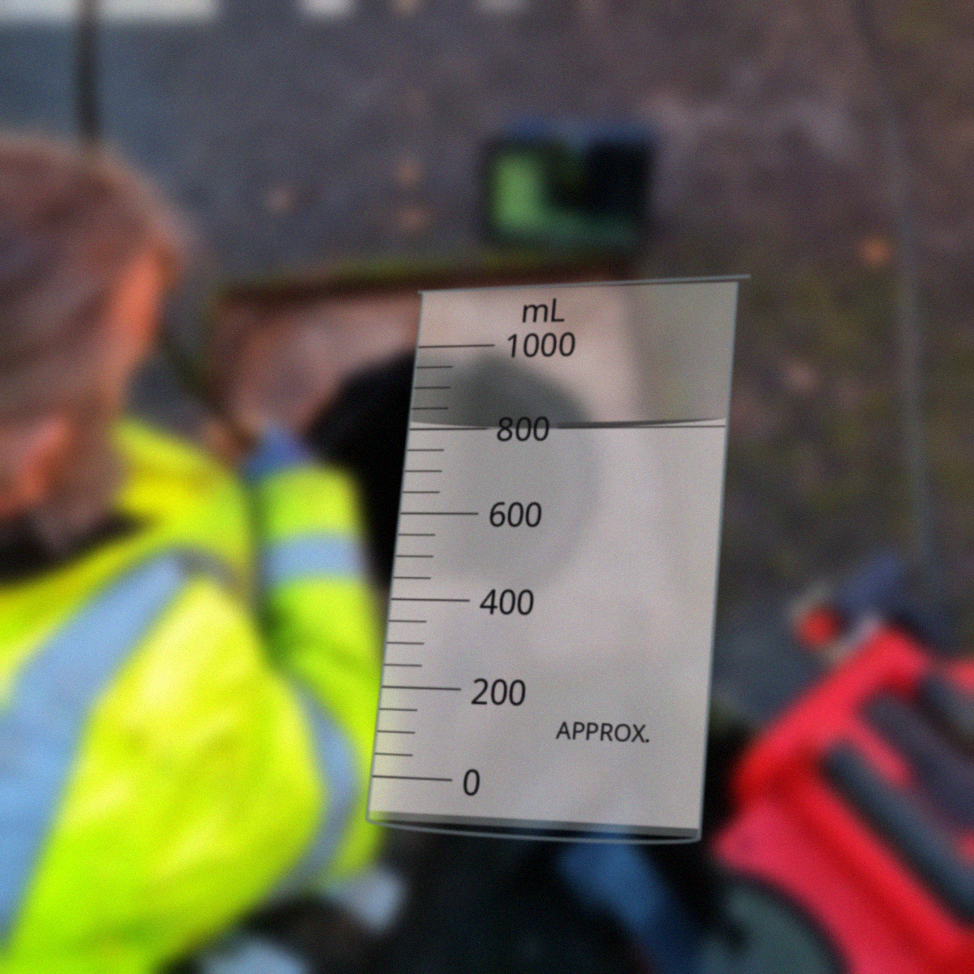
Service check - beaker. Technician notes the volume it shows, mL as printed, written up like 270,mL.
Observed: 800,mL
